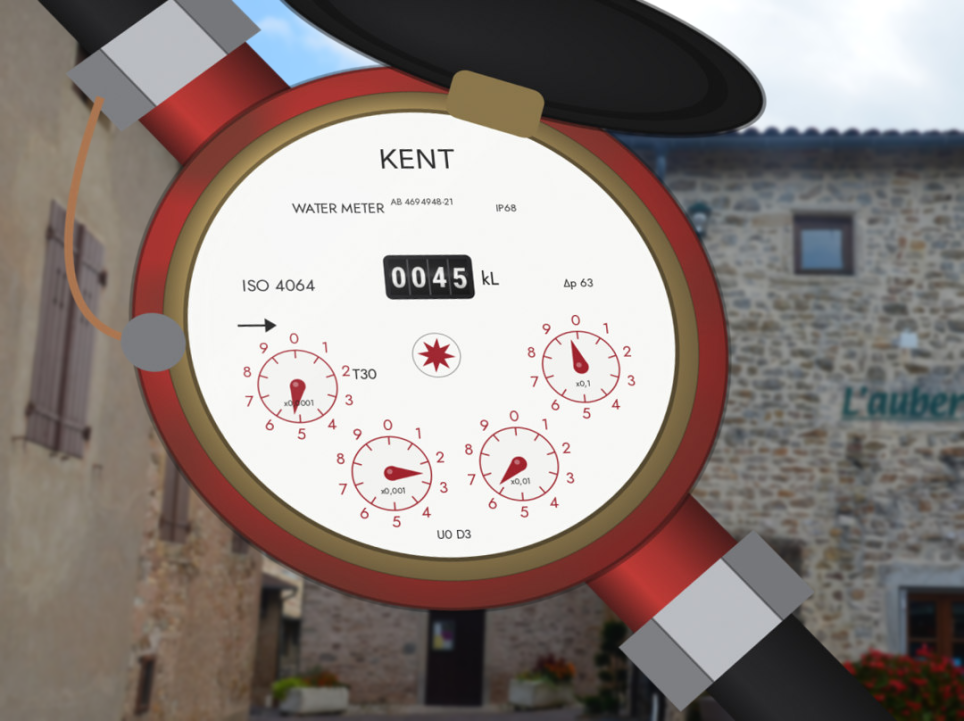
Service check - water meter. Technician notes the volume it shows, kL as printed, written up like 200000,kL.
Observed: 44.9625,kL
